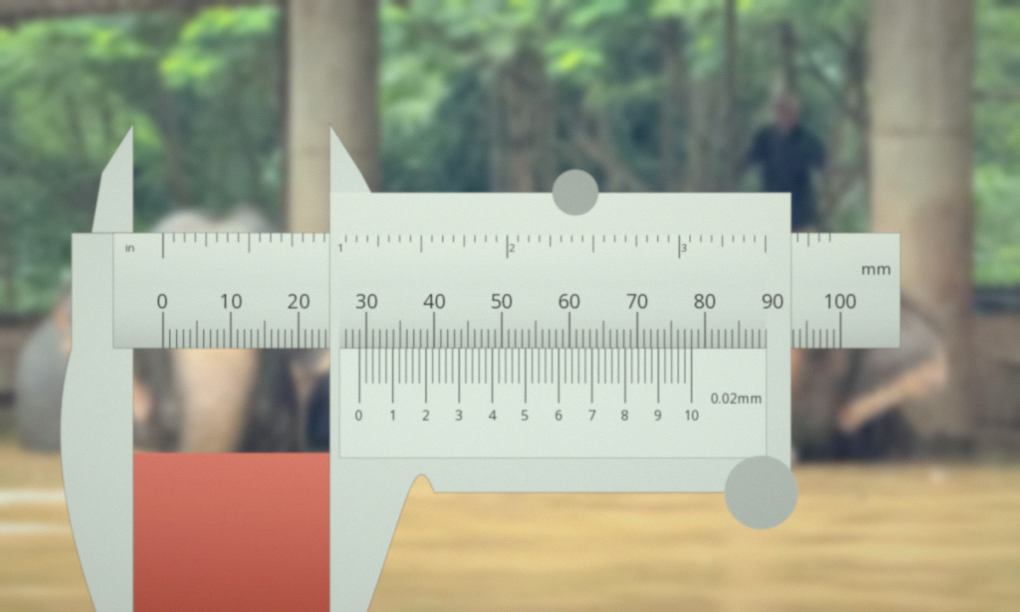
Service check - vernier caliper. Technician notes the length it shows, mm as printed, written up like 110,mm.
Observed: 29.0,mm
